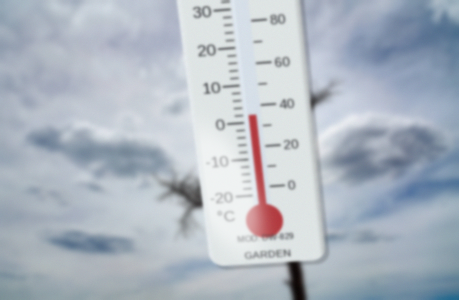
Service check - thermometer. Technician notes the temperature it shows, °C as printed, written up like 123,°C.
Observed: 2,°C
